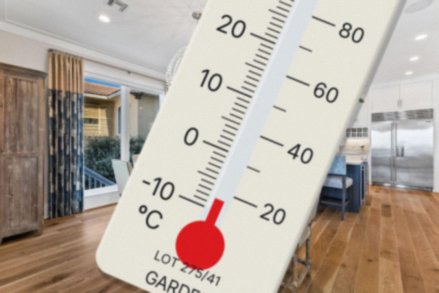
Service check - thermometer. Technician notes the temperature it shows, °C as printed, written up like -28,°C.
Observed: -8,°C
